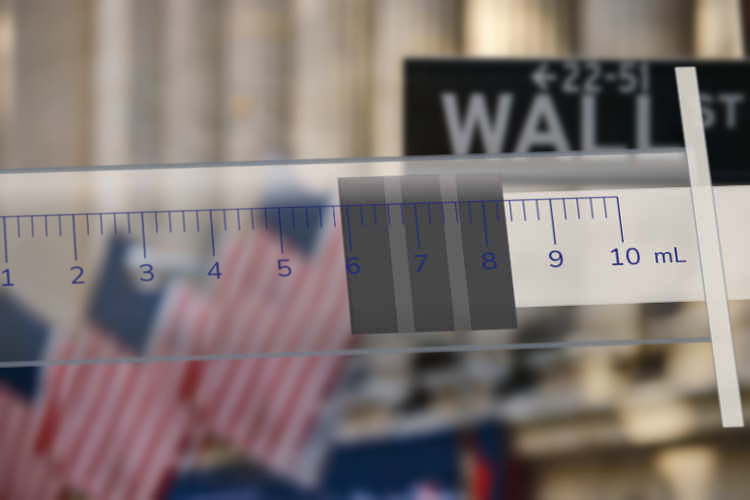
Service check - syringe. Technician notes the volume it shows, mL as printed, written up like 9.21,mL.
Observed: 5.9,mL
